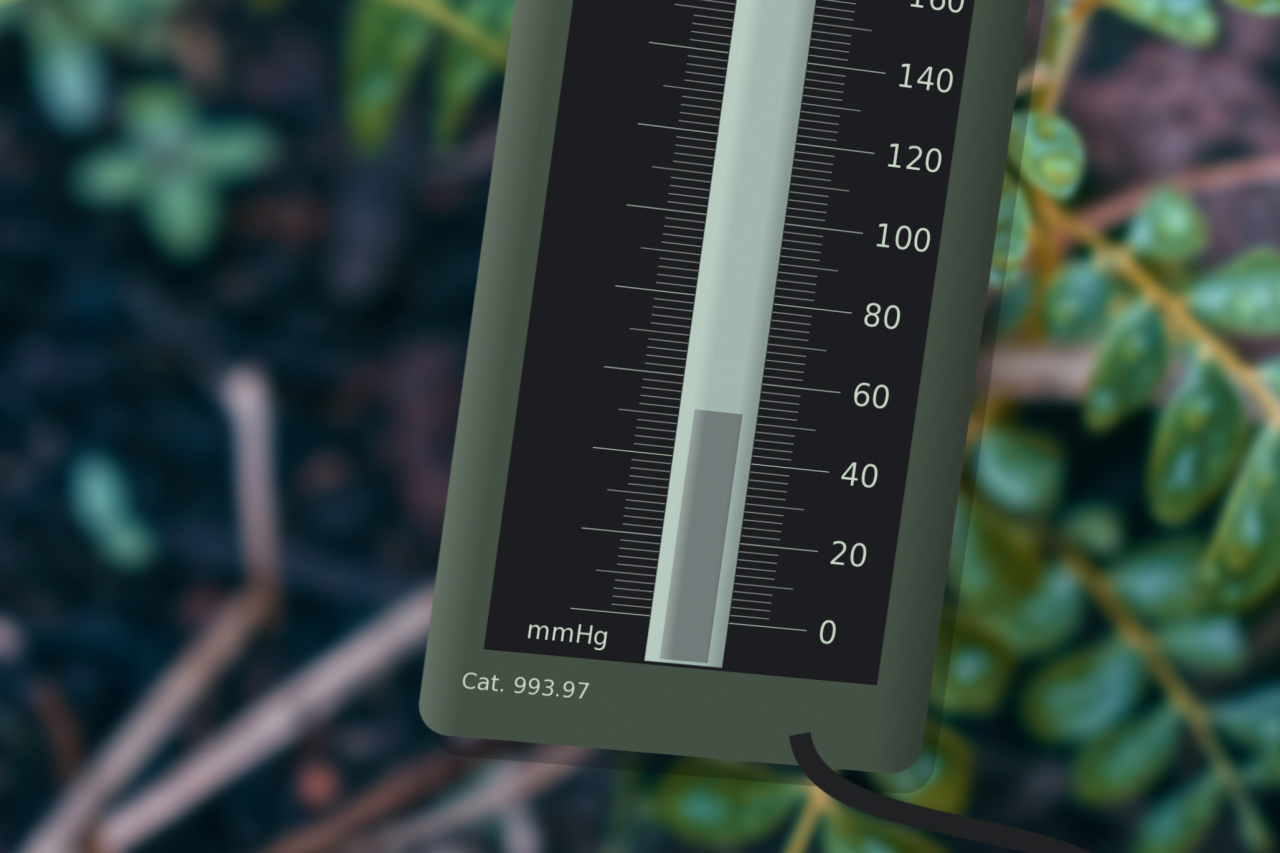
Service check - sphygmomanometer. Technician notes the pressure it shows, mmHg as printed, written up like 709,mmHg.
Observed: 52,mmHg
